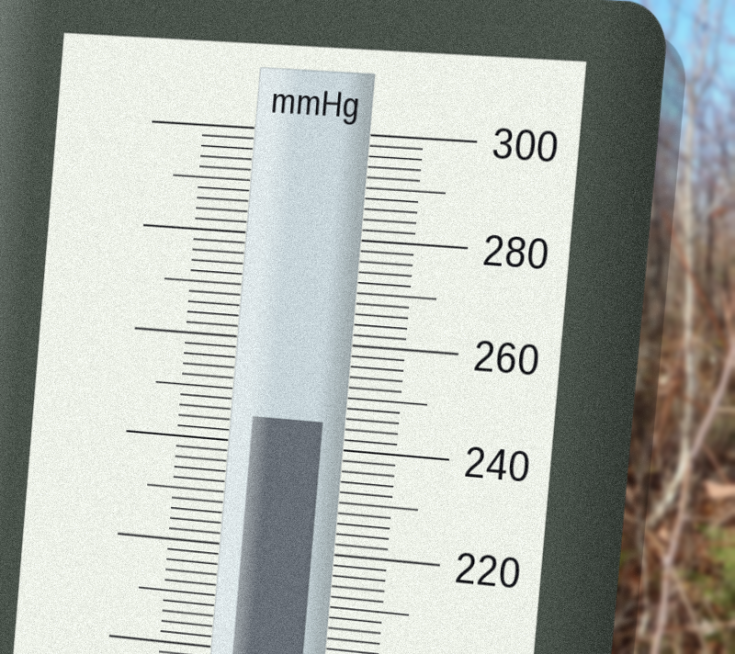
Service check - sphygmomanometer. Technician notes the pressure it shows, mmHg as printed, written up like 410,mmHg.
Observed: 245,mmHg
